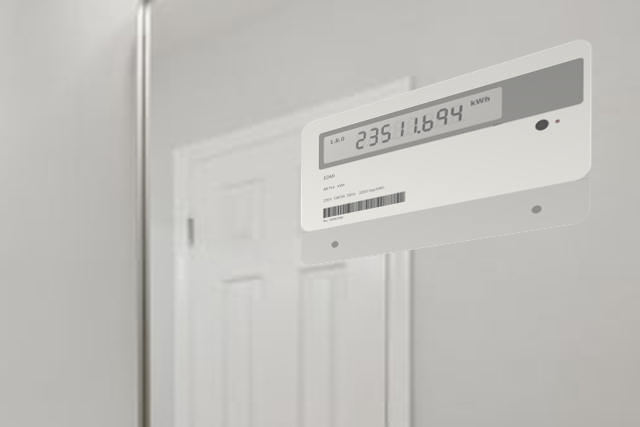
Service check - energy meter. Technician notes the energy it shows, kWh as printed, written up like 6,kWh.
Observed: 23511.694,kWh
